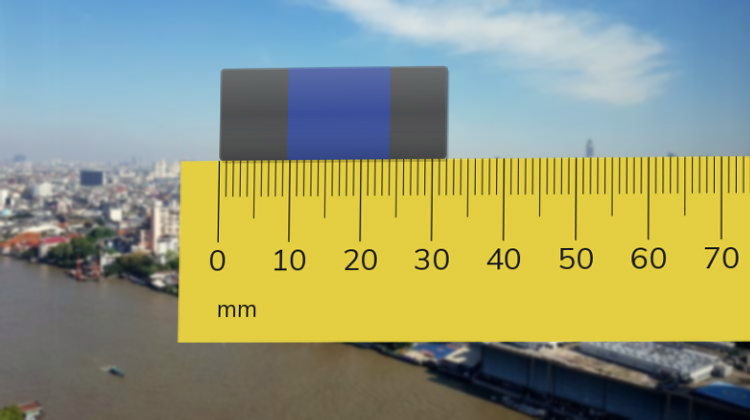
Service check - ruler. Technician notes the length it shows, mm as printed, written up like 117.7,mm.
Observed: 32,mm
